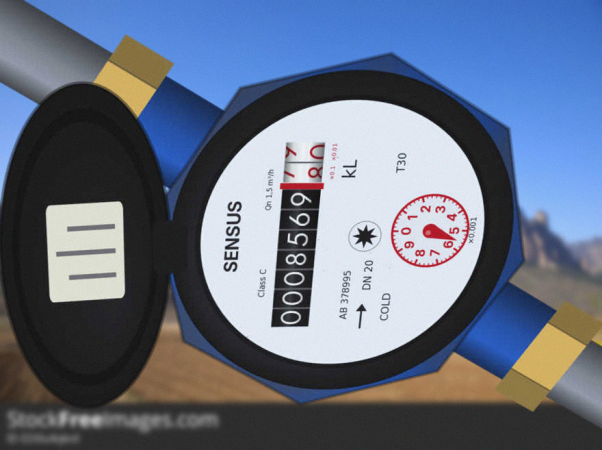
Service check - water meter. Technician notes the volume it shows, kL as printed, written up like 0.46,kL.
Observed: 8569.795,kL
